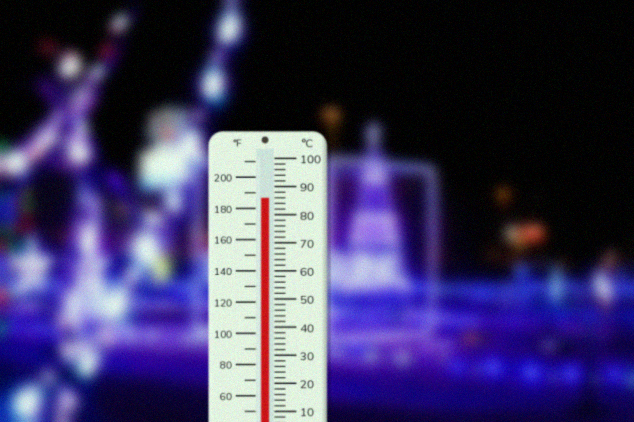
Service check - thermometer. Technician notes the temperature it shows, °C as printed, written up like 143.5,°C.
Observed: 86,°C
